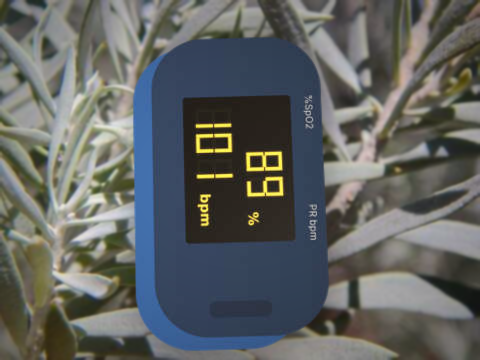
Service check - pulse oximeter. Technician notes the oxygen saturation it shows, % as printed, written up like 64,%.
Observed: 89,%
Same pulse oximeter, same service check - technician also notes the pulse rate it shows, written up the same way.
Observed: 101,bpm
